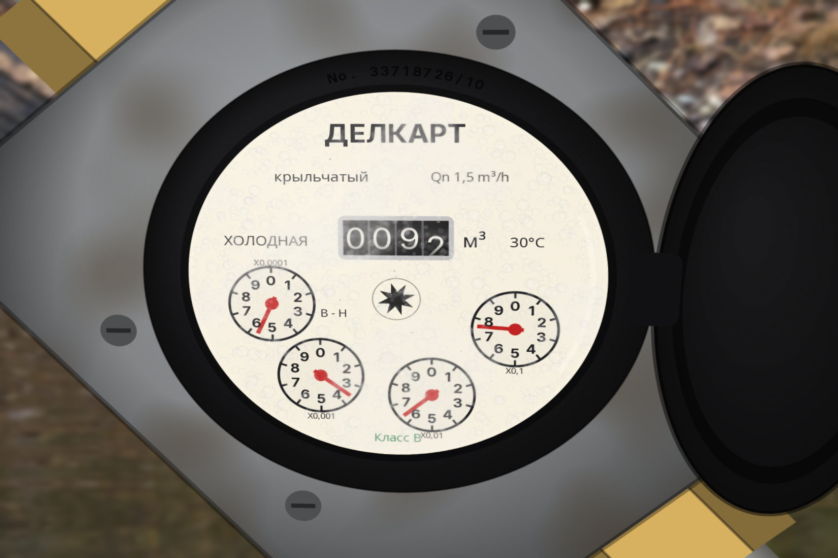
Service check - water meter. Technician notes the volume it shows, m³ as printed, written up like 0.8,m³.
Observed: 91.7635,m³
